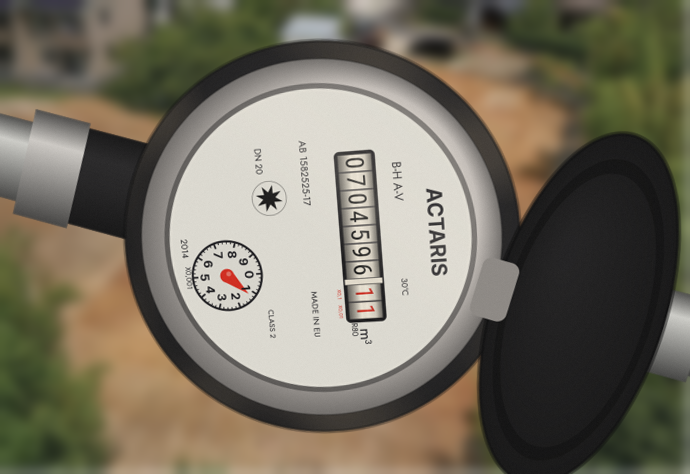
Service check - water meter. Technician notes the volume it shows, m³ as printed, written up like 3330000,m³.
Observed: 704596.111,m³
